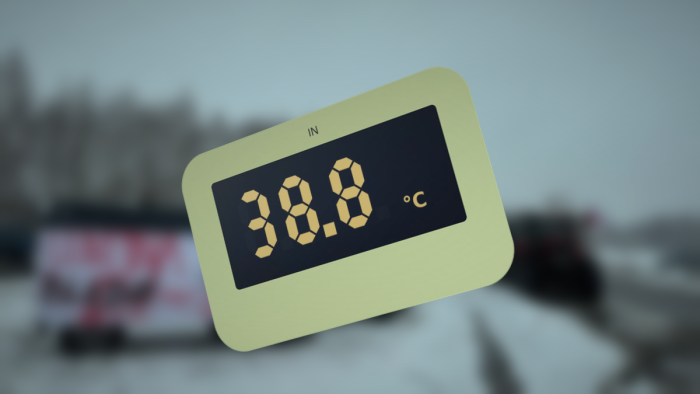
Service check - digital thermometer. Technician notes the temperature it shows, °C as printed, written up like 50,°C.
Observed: 38.8,°C
